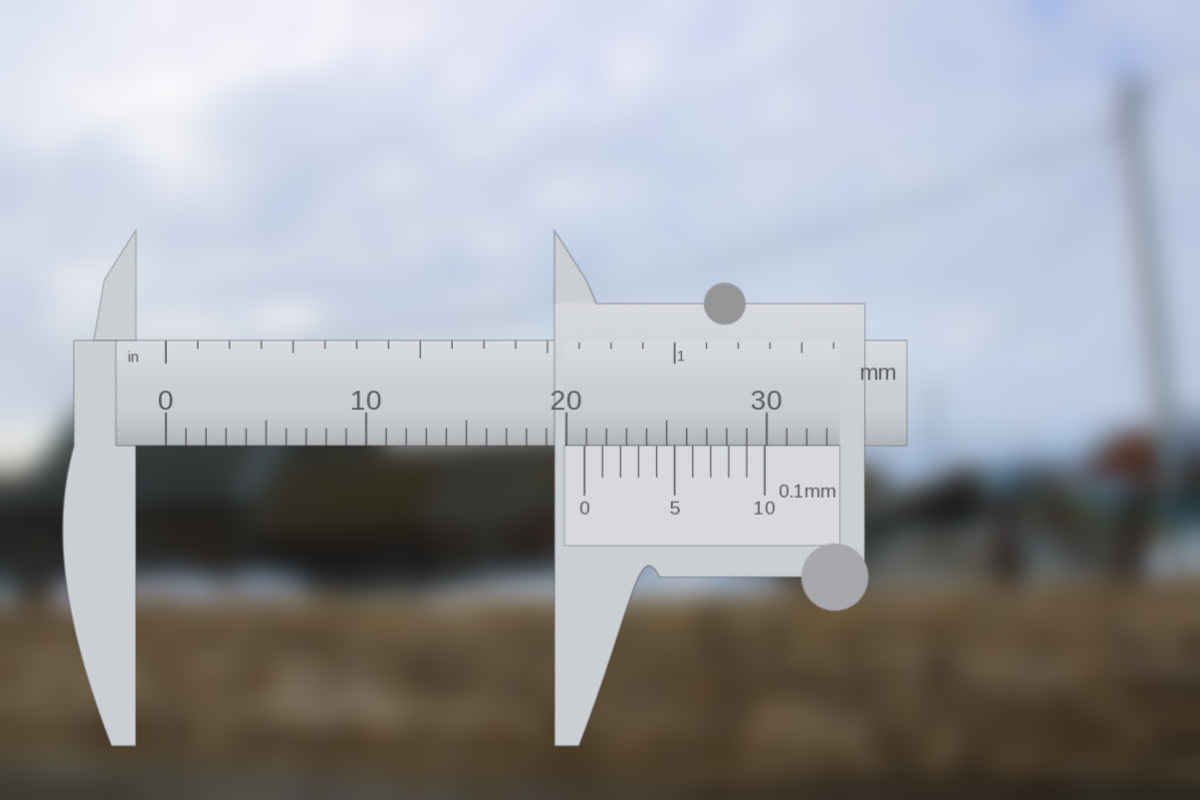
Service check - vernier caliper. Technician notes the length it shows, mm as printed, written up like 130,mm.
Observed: 20.9,mm
